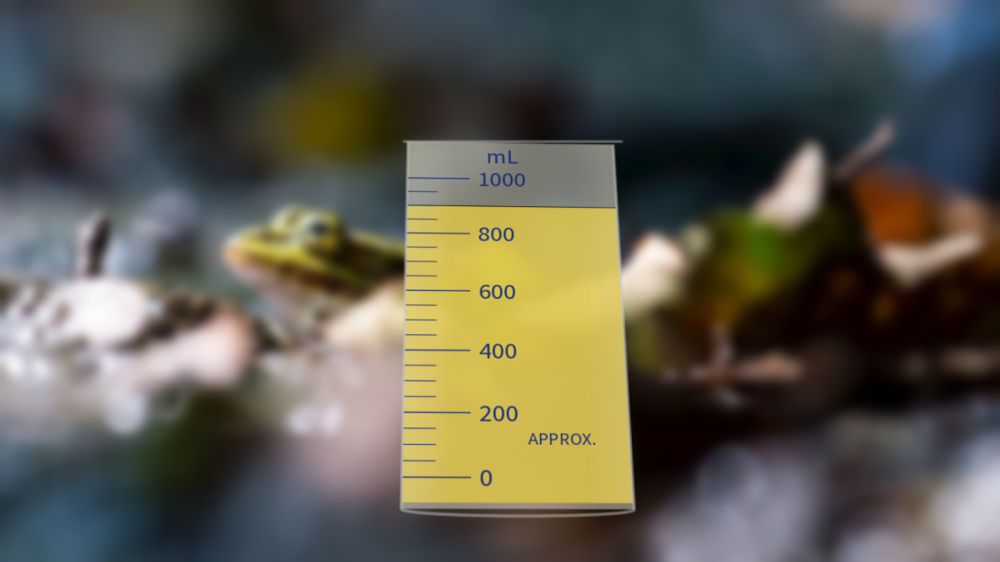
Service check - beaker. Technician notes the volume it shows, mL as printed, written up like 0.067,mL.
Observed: 900,mL
